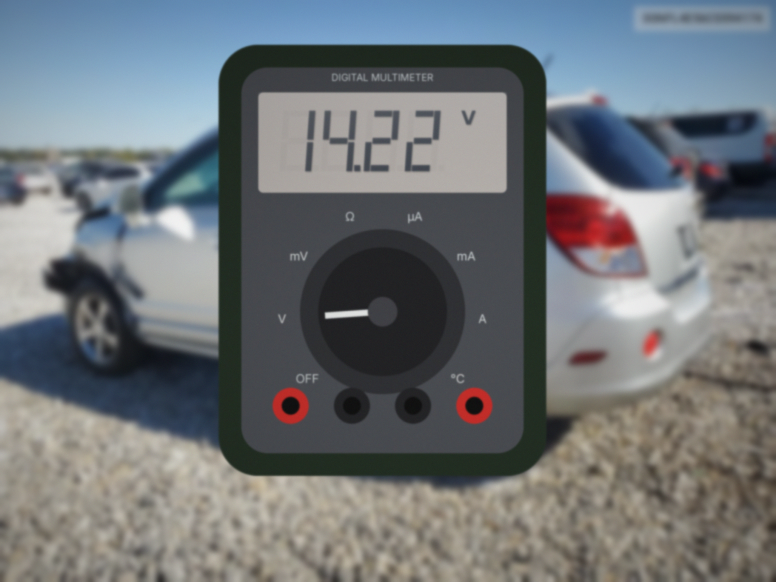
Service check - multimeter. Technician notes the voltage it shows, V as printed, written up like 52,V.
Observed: 14.22,V
